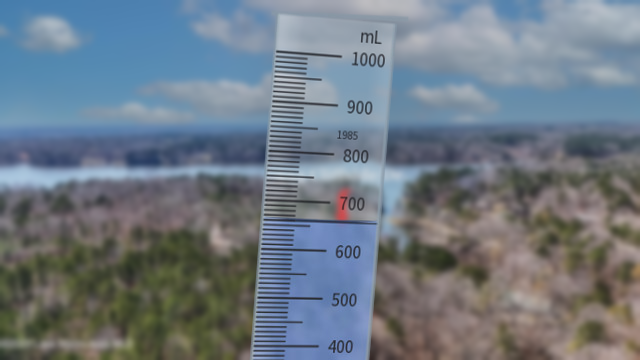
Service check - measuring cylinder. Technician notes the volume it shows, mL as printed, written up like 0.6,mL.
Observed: 660,mL
